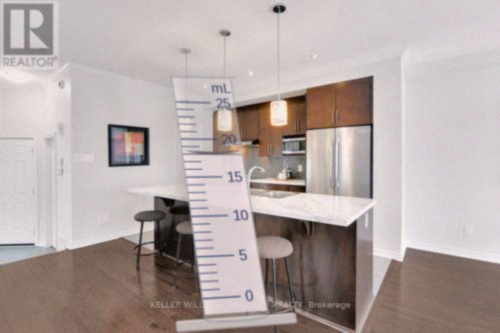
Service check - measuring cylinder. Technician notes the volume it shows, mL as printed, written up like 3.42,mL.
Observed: 18,mL
